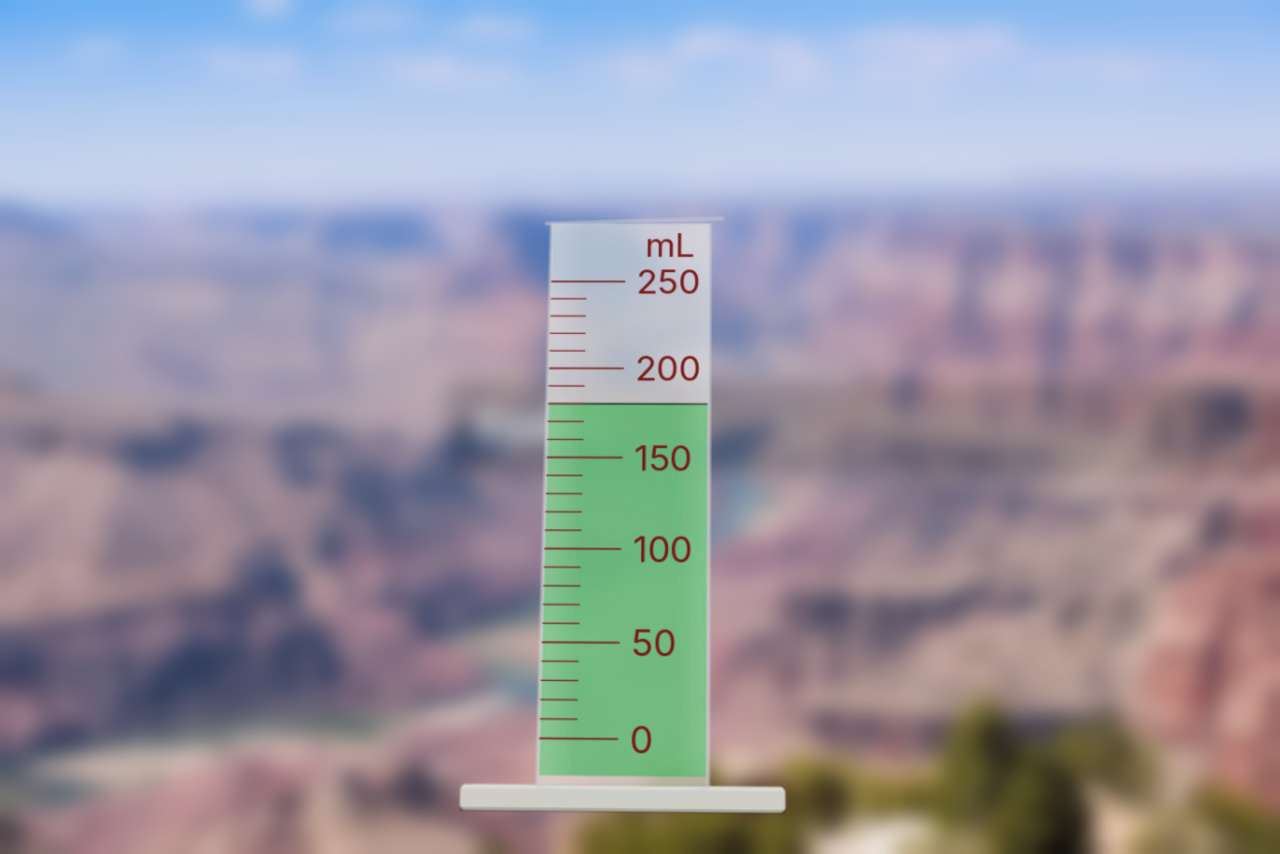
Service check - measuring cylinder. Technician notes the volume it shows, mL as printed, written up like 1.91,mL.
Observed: 180,mL
